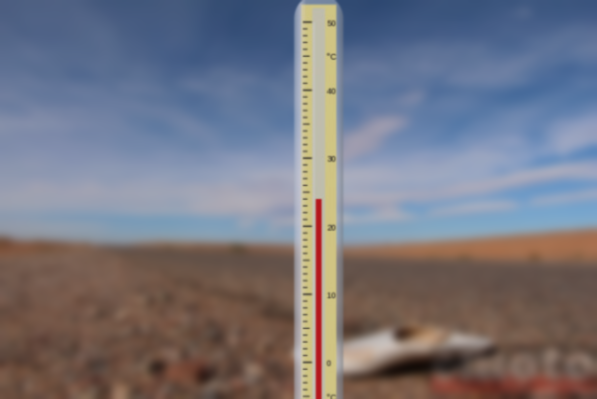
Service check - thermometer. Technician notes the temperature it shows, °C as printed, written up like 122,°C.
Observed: 24,°C
